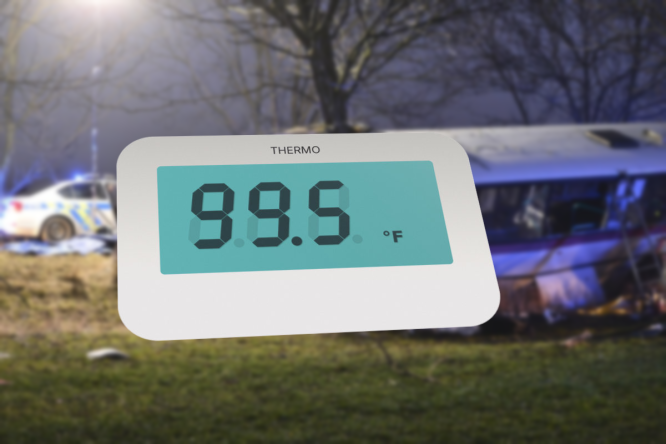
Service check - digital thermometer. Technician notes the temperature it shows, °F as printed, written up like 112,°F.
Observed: 99.5,°F
